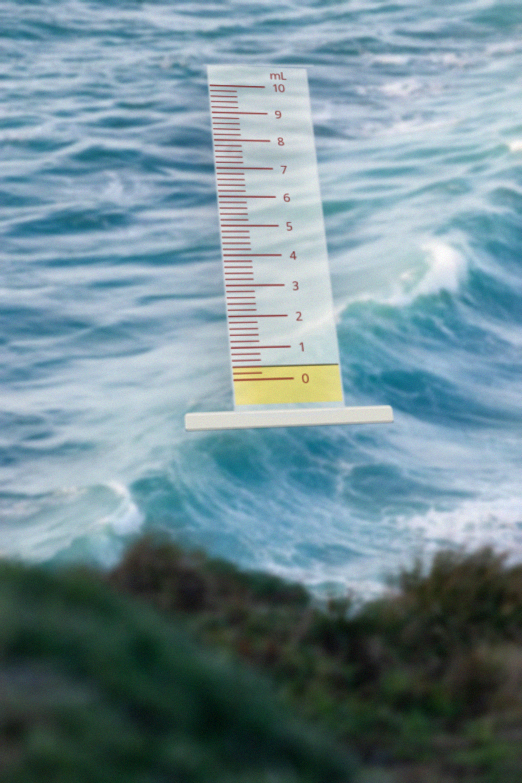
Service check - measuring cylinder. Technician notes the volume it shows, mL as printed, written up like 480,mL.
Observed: 0.4,mL
